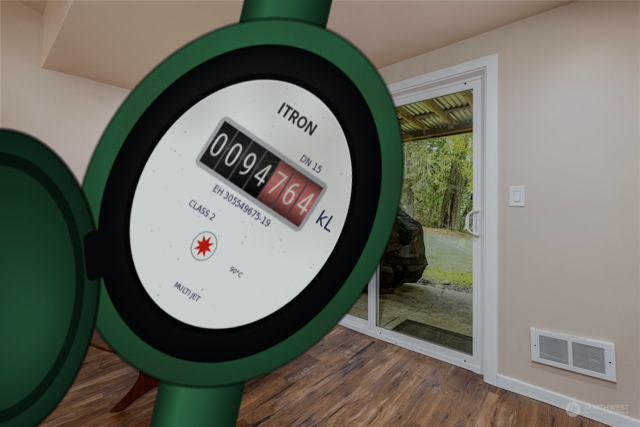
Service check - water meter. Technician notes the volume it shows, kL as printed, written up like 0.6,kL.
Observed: 94.764,kL
